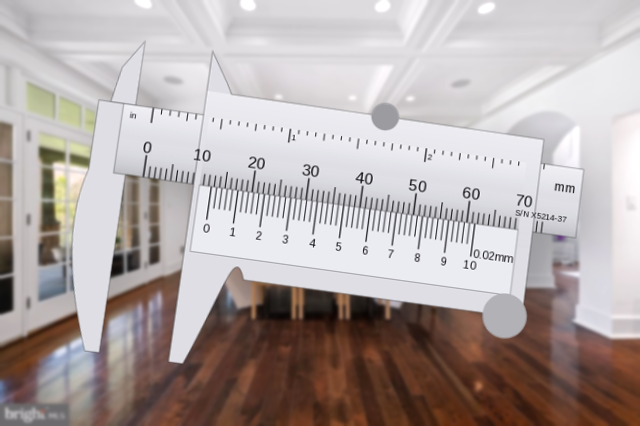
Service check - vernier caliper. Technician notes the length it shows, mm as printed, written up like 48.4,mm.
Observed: 12.5,mm
